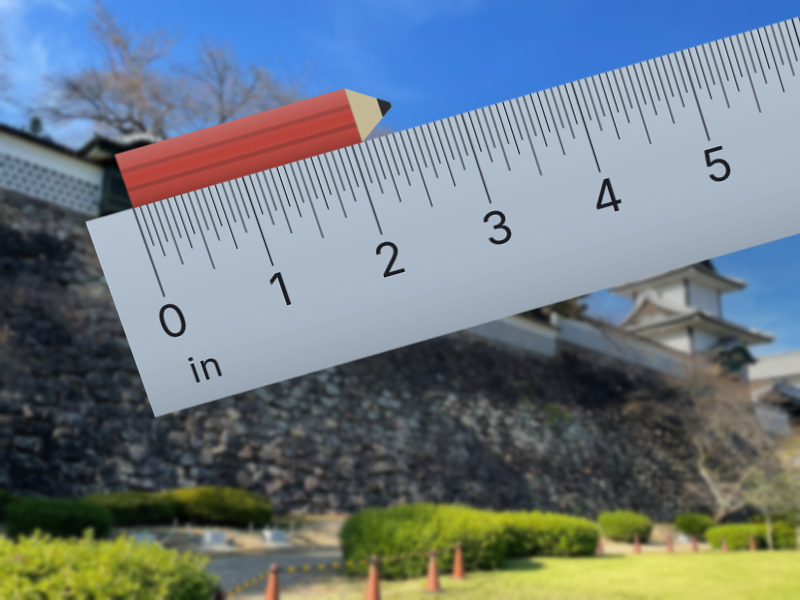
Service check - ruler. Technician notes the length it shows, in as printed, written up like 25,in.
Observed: 2.4375,in
